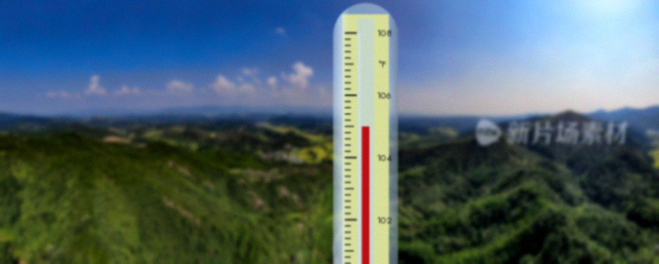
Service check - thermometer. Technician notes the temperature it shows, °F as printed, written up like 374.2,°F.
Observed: 105,°F
